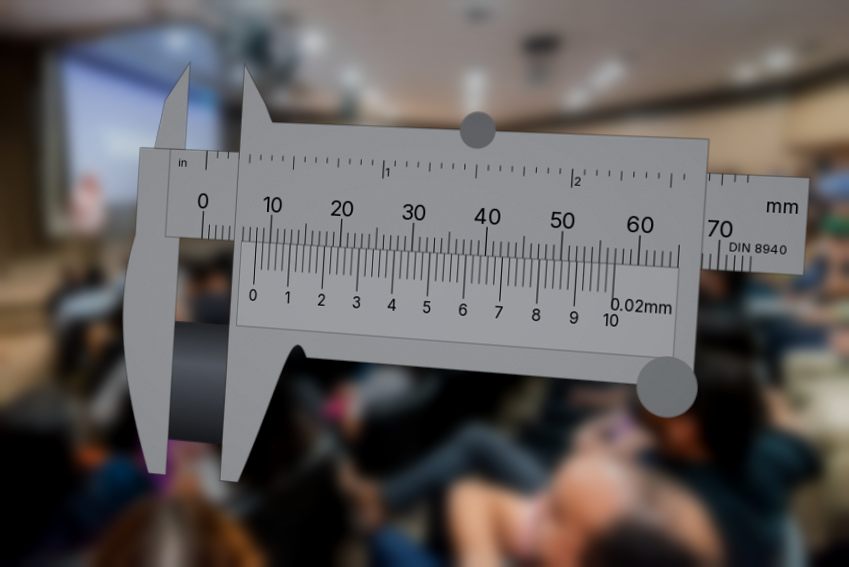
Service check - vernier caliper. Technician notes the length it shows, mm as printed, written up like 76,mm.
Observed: 8.0,mm
